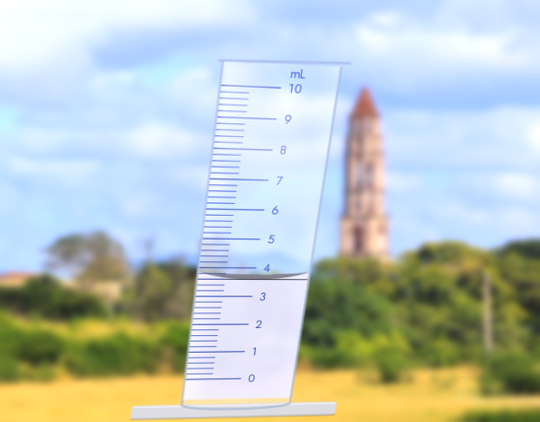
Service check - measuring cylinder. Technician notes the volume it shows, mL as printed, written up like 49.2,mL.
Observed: 3.6,mL
